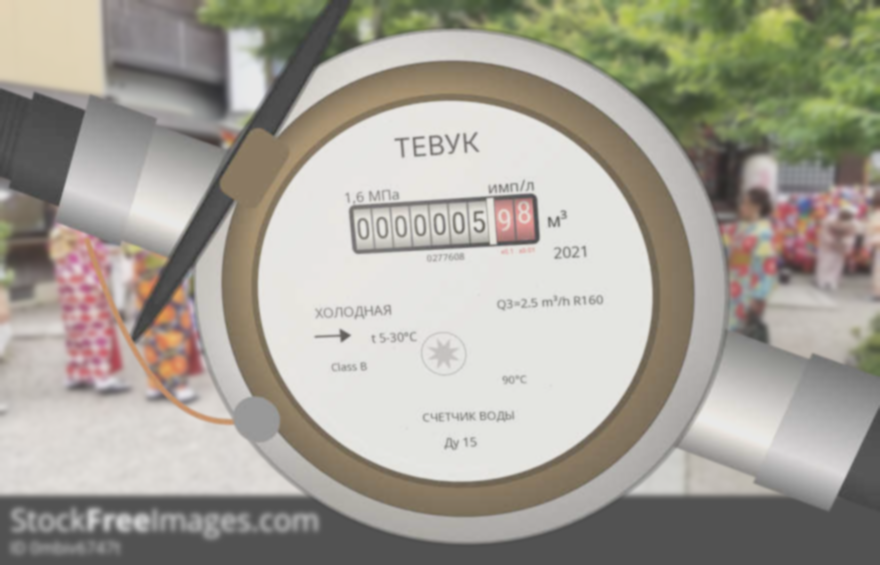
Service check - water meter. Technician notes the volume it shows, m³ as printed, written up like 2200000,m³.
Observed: 5.98,m³
